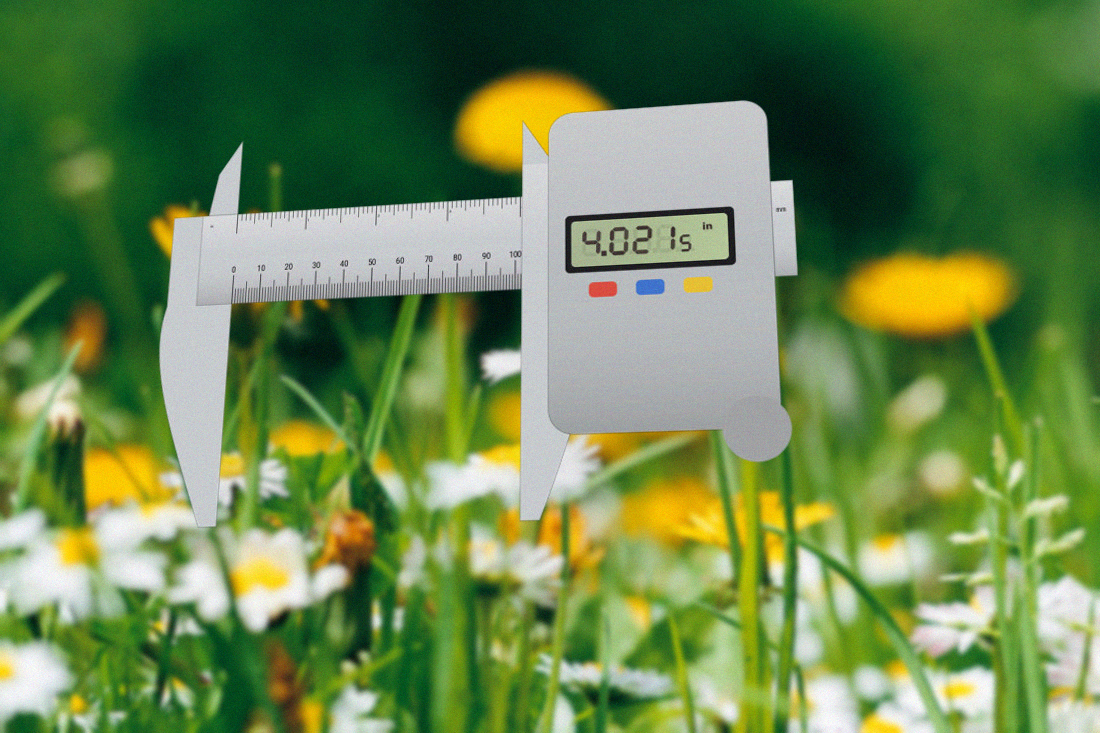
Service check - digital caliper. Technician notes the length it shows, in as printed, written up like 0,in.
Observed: 4.0215,in
